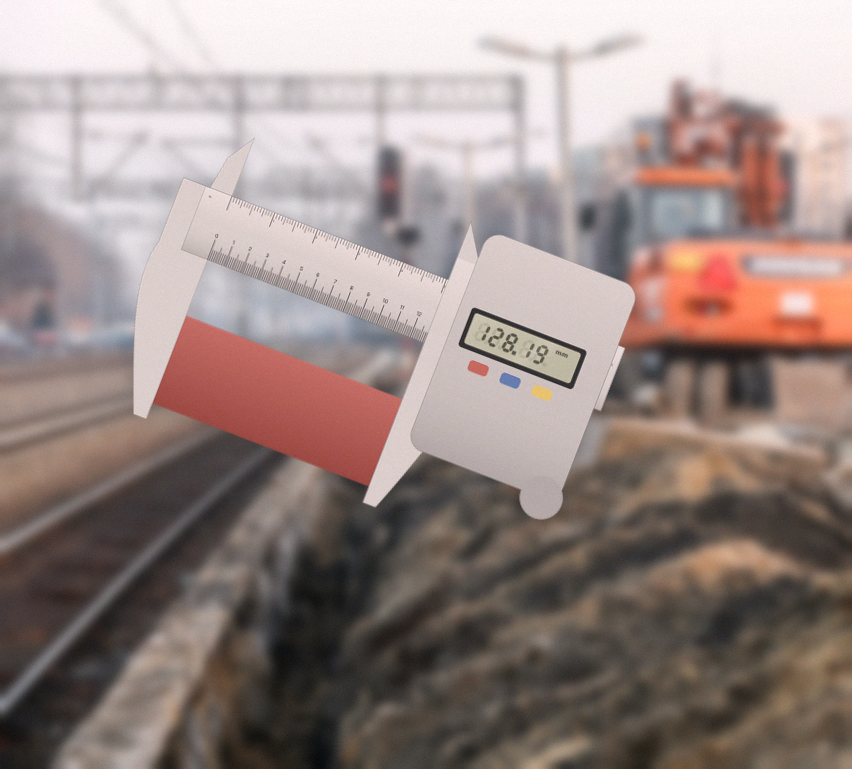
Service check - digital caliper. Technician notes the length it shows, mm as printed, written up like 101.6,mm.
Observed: 128.19,mm
